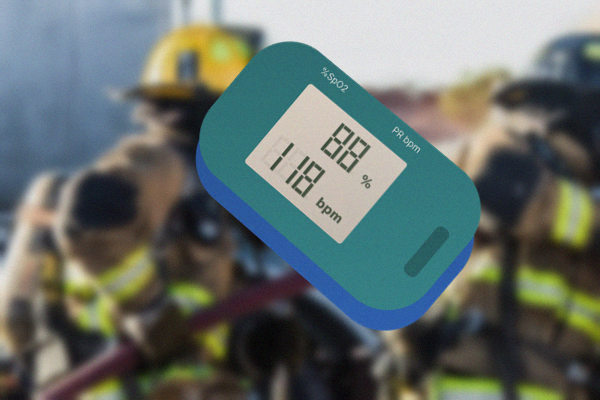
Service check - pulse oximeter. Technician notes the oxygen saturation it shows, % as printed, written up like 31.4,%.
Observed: 88,%
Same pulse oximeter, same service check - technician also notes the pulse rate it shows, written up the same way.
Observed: 118,bpm
